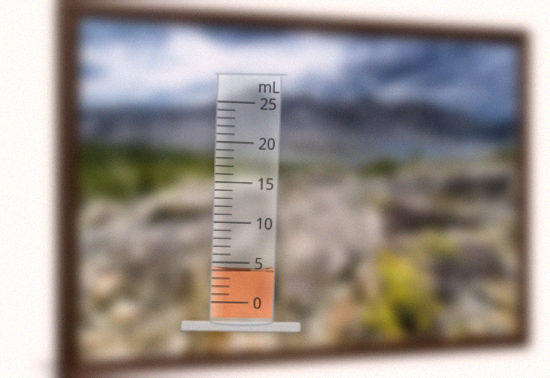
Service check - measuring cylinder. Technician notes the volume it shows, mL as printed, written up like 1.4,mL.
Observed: 4,mL
